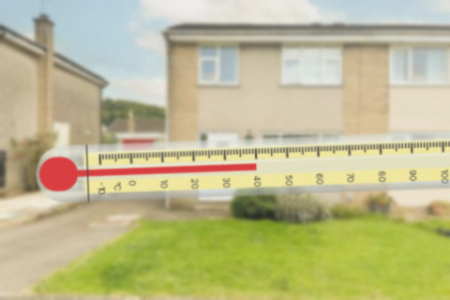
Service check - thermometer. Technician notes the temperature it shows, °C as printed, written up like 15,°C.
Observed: 40,°C
